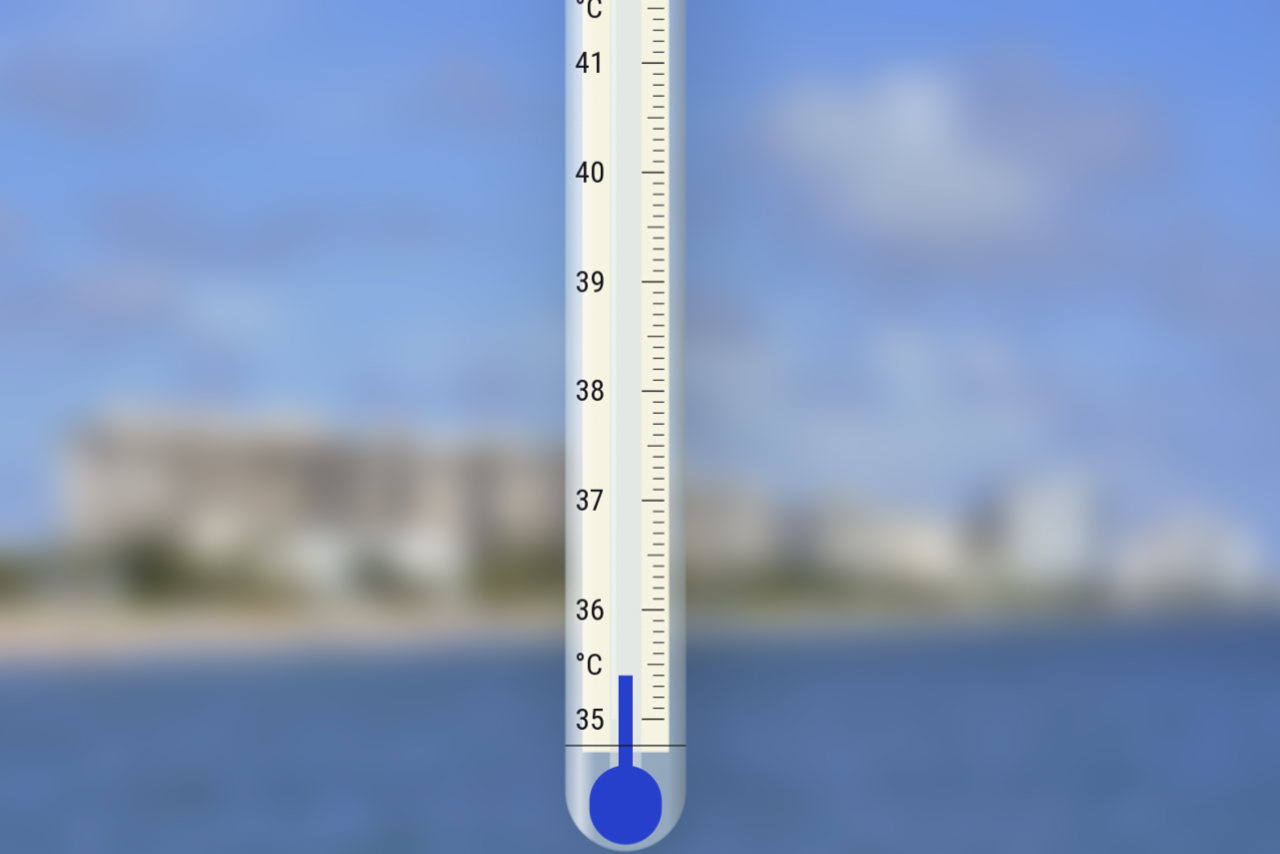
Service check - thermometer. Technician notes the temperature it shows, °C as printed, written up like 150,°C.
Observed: 35.4,°C
